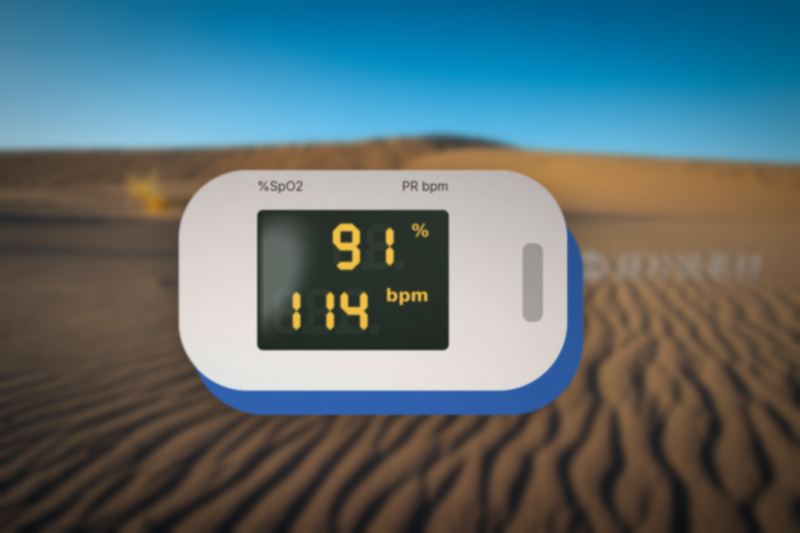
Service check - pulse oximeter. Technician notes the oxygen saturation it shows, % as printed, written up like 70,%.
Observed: 91,%
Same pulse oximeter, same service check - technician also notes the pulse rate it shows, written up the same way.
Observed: 114,bpm
